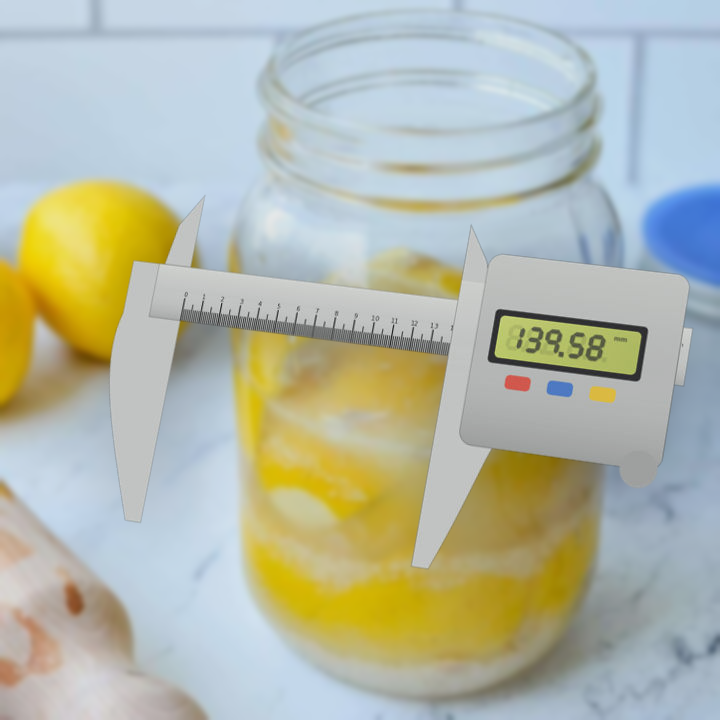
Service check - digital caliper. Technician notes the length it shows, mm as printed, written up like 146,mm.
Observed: 139.58,mm
